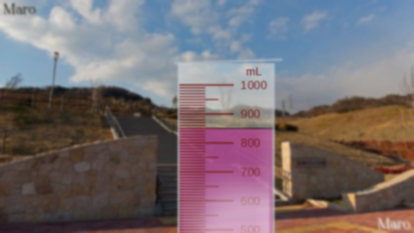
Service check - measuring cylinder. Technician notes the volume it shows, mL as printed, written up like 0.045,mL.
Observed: 850,mL
